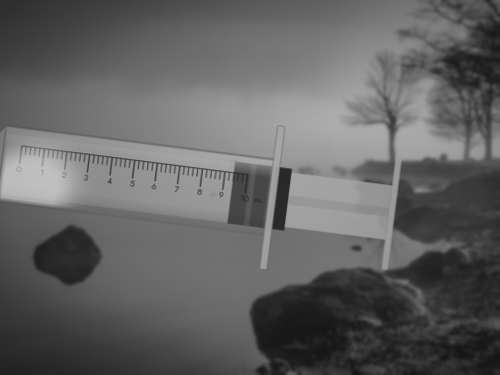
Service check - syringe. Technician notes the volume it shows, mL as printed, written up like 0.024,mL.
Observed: 9.4,mL
